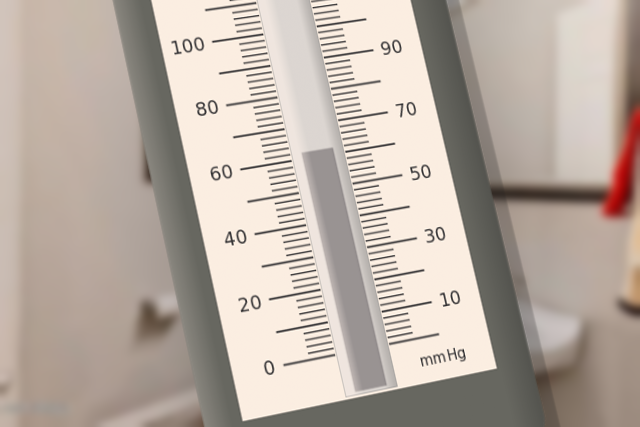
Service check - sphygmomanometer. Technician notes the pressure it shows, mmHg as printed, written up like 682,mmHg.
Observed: 62,mmHg
